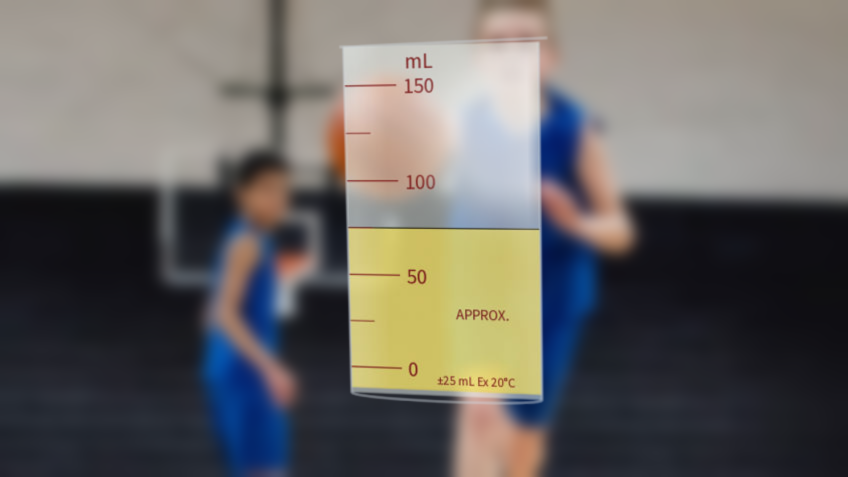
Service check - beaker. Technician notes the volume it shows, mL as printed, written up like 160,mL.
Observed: 75,mL
